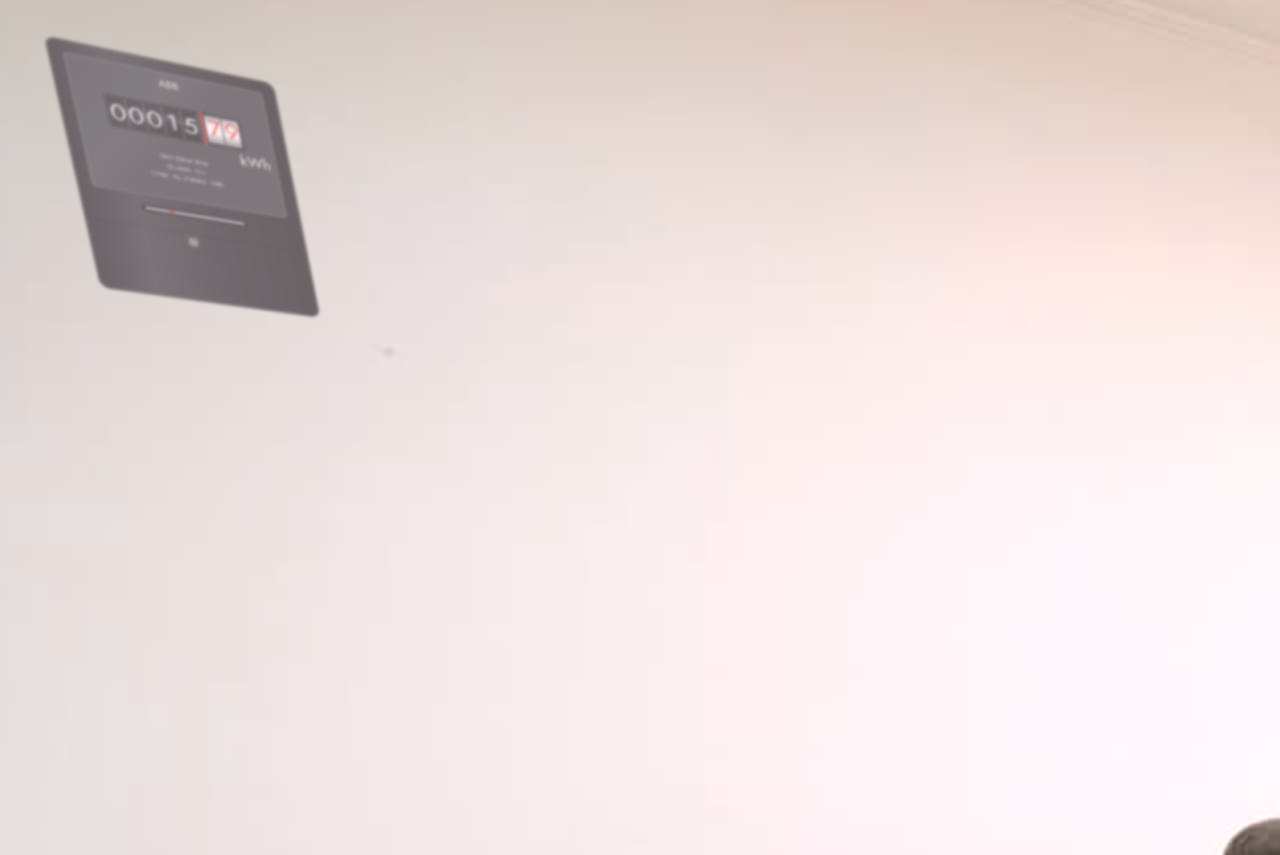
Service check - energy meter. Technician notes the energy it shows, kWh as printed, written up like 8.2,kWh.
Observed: 15.79,kWh
